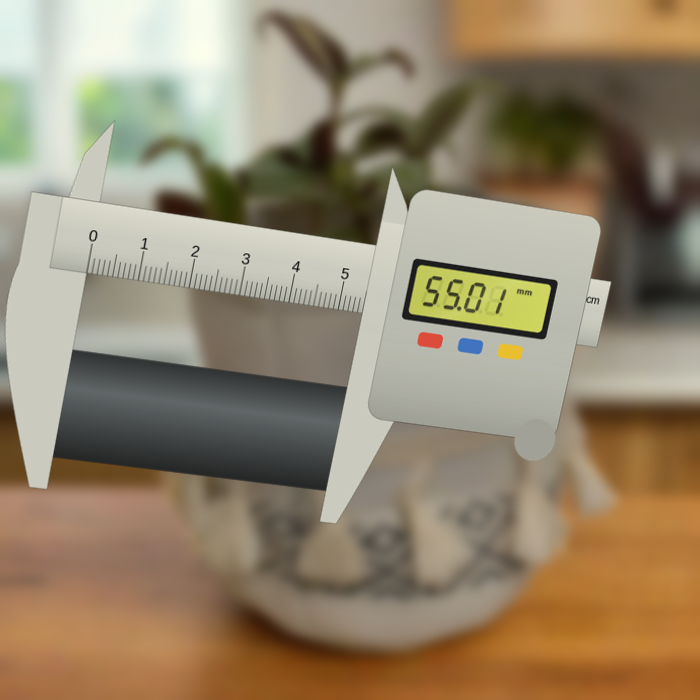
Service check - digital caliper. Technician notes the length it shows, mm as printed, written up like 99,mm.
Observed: 55.01,mm
